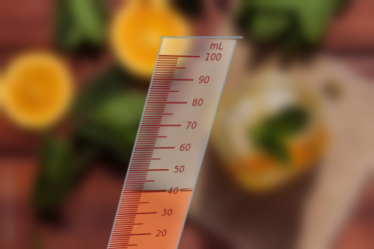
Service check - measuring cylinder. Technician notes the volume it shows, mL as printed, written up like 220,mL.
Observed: 40,mL
